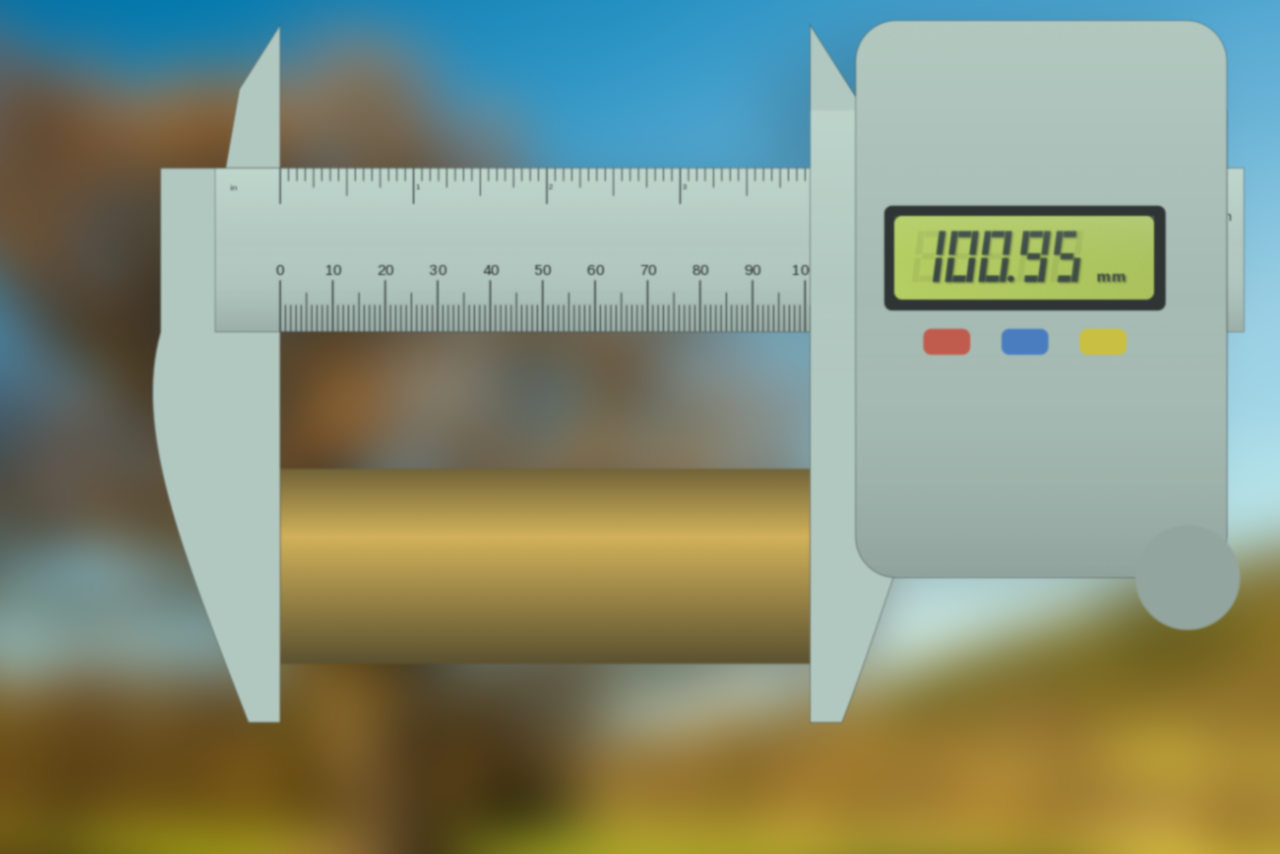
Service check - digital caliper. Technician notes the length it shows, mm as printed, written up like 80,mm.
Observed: 100.95,mm
